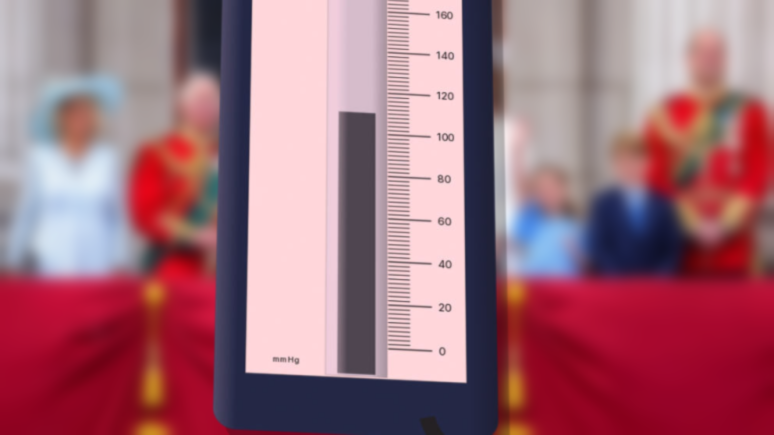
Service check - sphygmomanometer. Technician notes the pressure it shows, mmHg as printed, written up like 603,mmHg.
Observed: 110,mmHg
